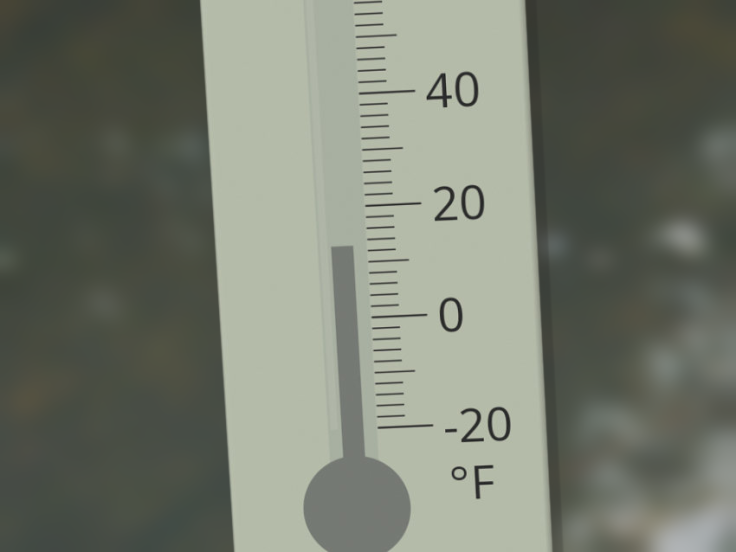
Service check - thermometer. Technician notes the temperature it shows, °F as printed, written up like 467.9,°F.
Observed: 13,°F
